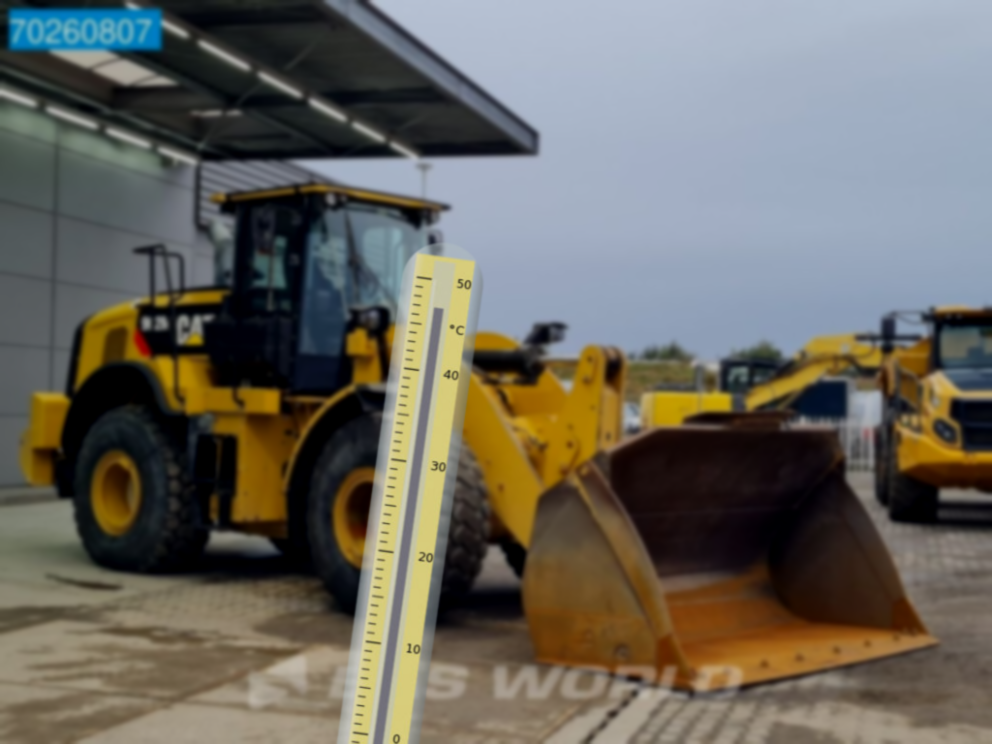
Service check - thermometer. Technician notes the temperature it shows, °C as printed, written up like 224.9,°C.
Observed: 47,°C
